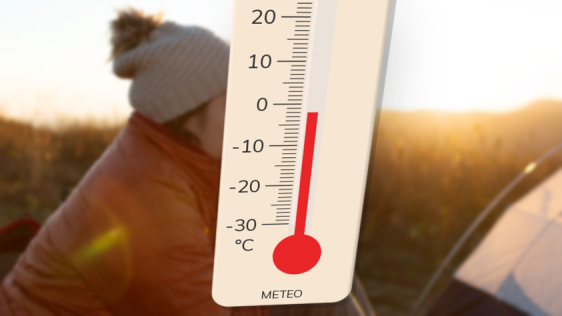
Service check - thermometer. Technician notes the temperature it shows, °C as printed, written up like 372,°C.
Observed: -2,°C
